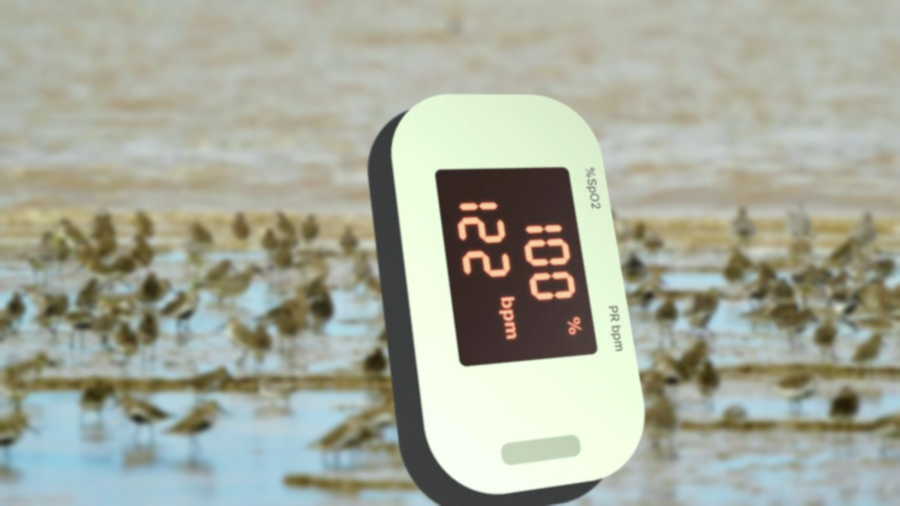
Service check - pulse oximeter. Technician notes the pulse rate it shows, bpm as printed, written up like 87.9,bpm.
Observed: 122,bpm
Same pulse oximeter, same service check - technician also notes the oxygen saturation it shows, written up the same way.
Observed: 100,%
